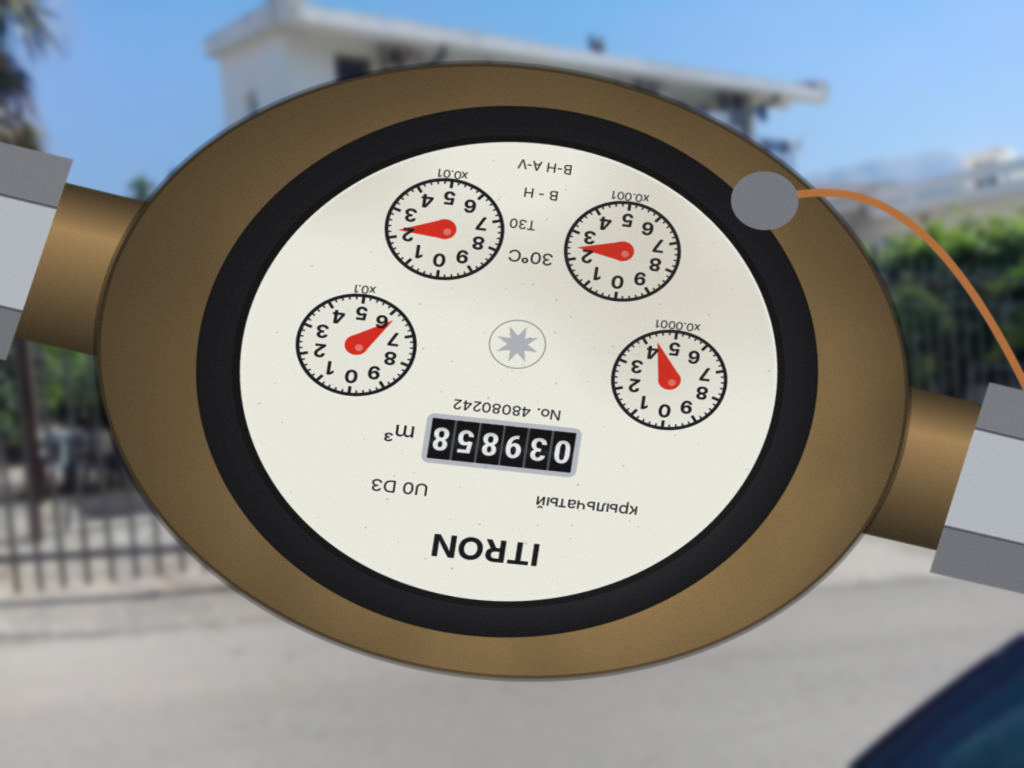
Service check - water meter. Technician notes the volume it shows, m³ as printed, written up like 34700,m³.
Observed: 39858.6224,m³
